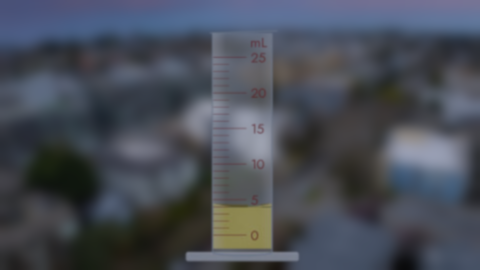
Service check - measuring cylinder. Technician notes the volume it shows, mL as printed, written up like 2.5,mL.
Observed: 4,mL
